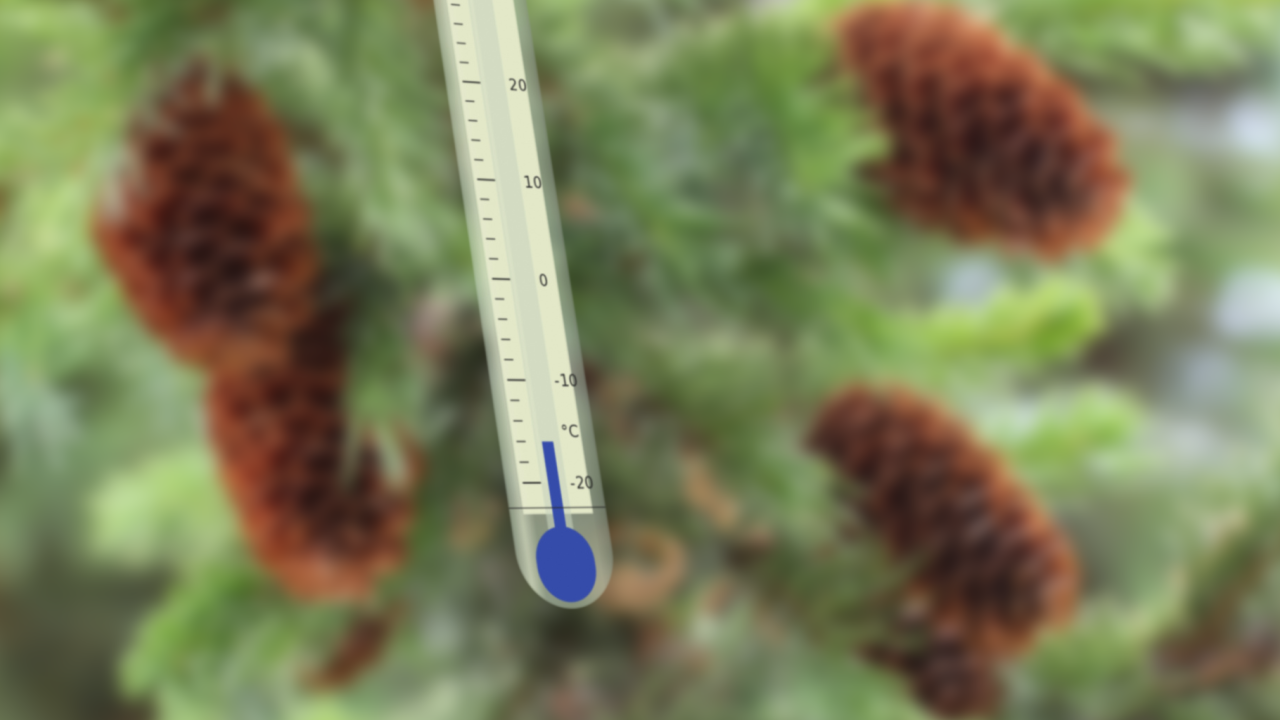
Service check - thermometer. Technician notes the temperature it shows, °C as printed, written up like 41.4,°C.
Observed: -16,°C
